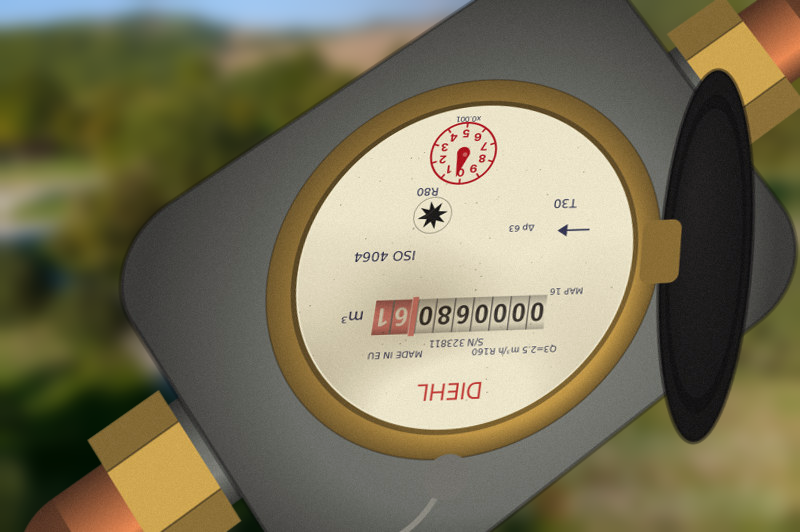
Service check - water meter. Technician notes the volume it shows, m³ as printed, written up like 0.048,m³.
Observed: 680.610,m³
